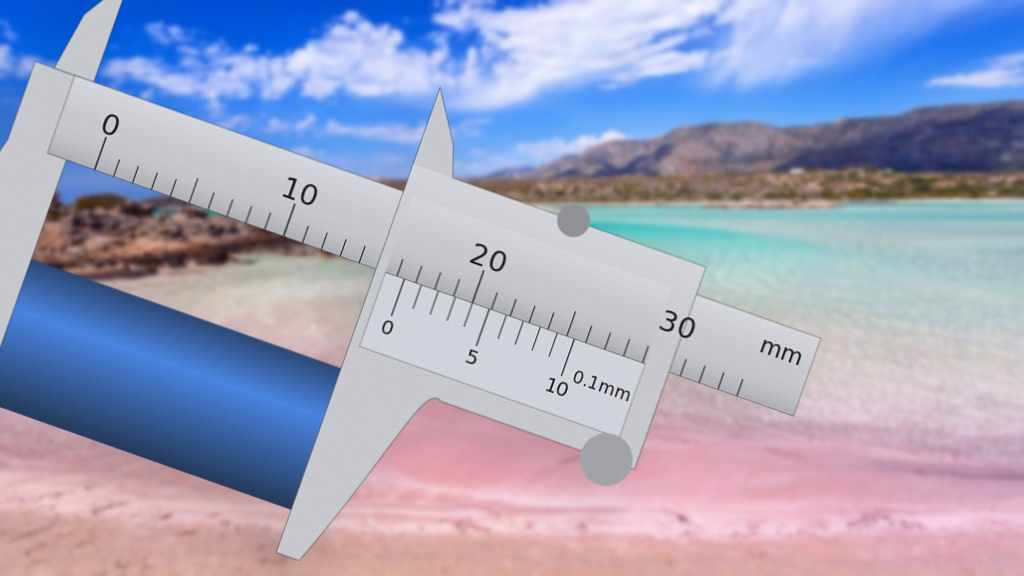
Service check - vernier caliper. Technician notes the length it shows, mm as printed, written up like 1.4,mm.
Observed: 16.4,mm
